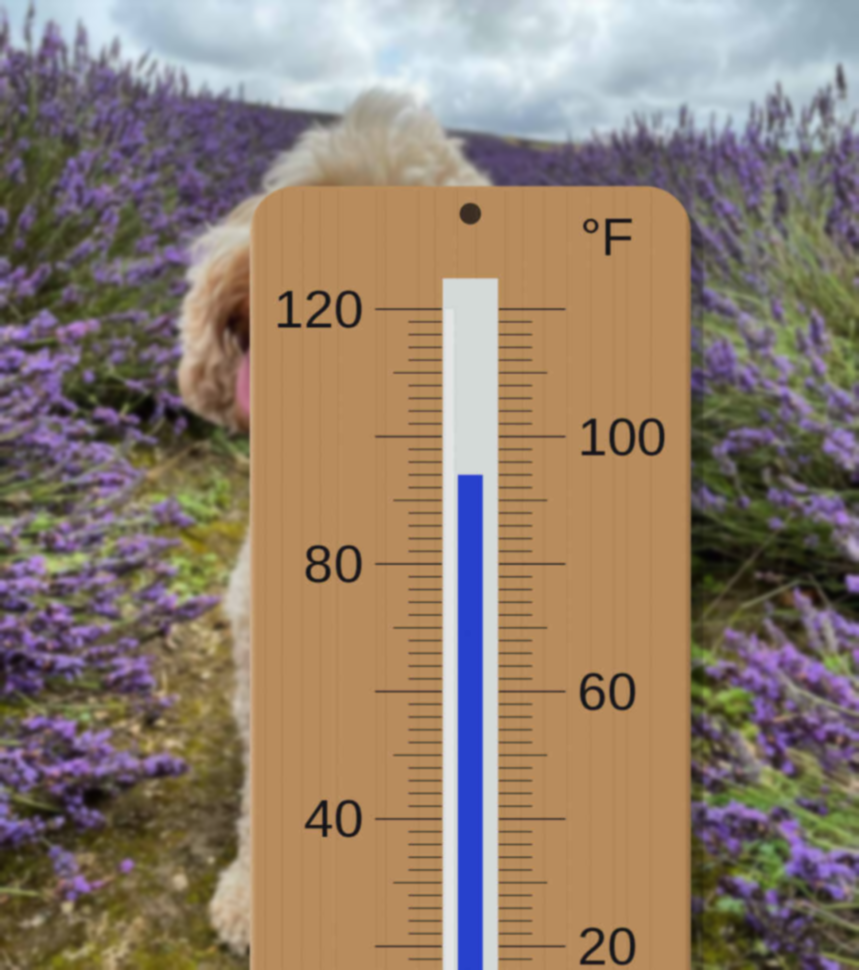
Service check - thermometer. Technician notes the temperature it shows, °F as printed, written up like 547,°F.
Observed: 94,°F
